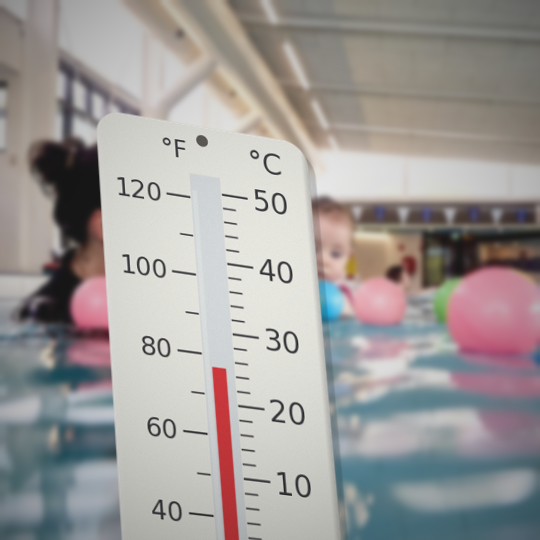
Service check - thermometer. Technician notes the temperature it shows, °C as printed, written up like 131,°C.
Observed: 25,°C
